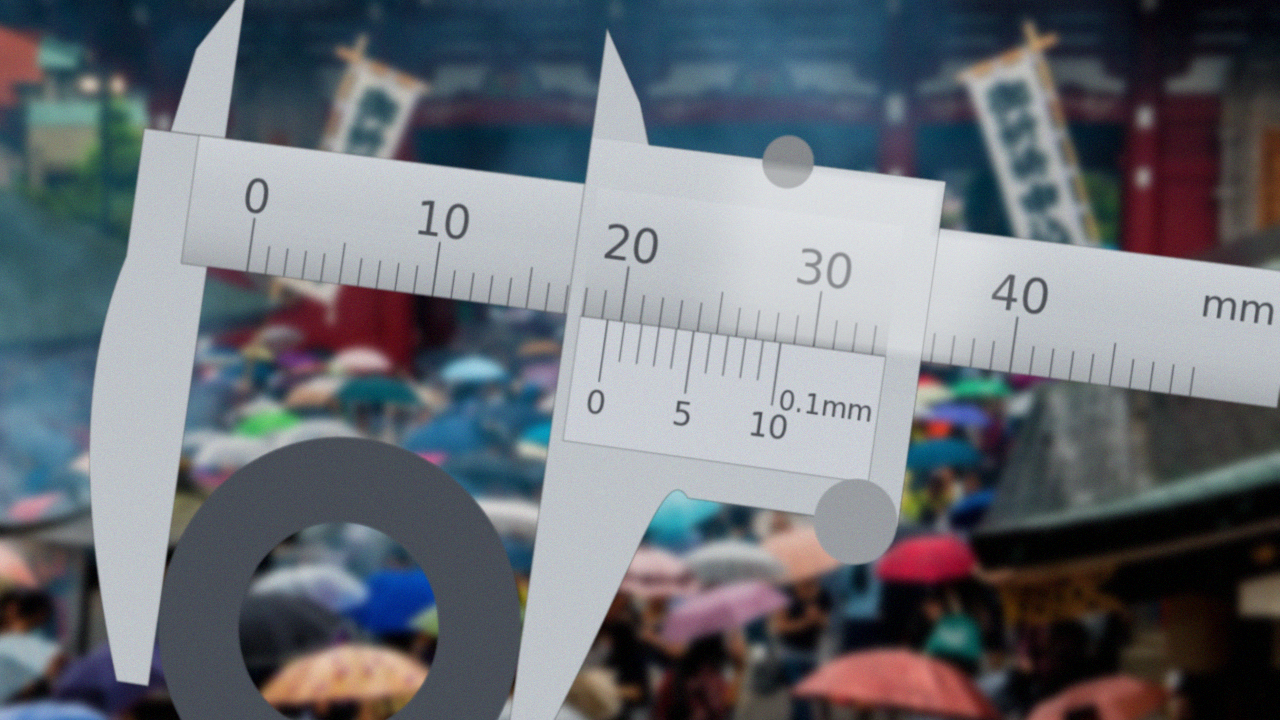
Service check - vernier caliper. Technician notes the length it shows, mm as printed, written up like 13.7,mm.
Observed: 19.3,mm
